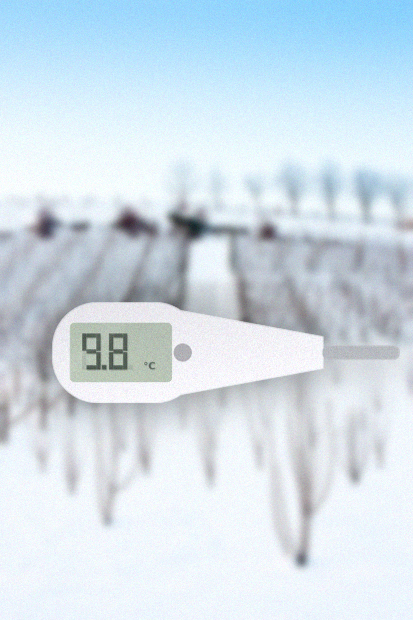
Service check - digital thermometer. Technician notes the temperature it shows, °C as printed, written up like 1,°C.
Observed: 9.8,°C
